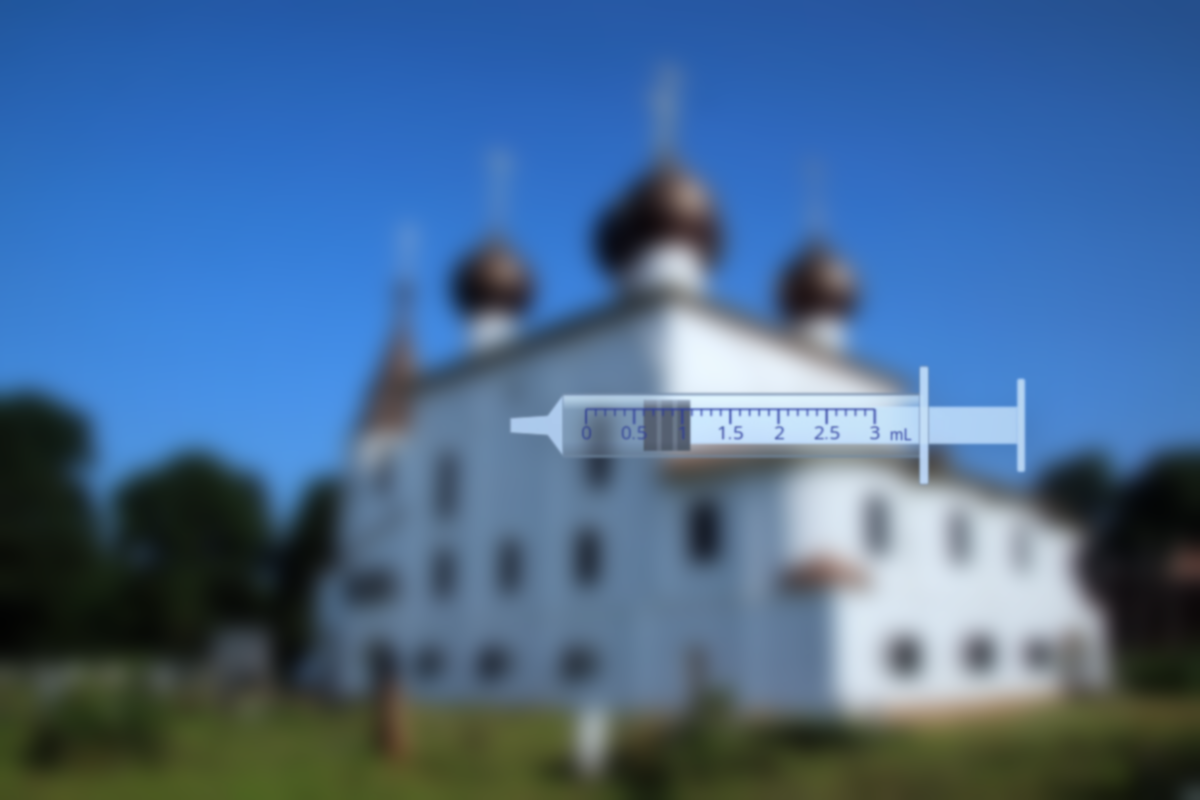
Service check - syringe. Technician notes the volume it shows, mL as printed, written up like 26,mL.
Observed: 0.6,mL
